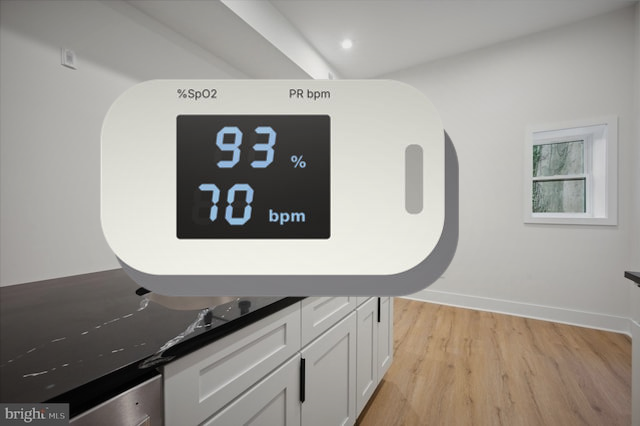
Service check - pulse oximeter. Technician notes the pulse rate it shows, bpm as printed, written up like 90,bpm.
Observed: 70,bpm
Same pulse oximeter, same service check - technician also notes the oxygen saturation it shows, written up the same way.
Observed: 93,%
